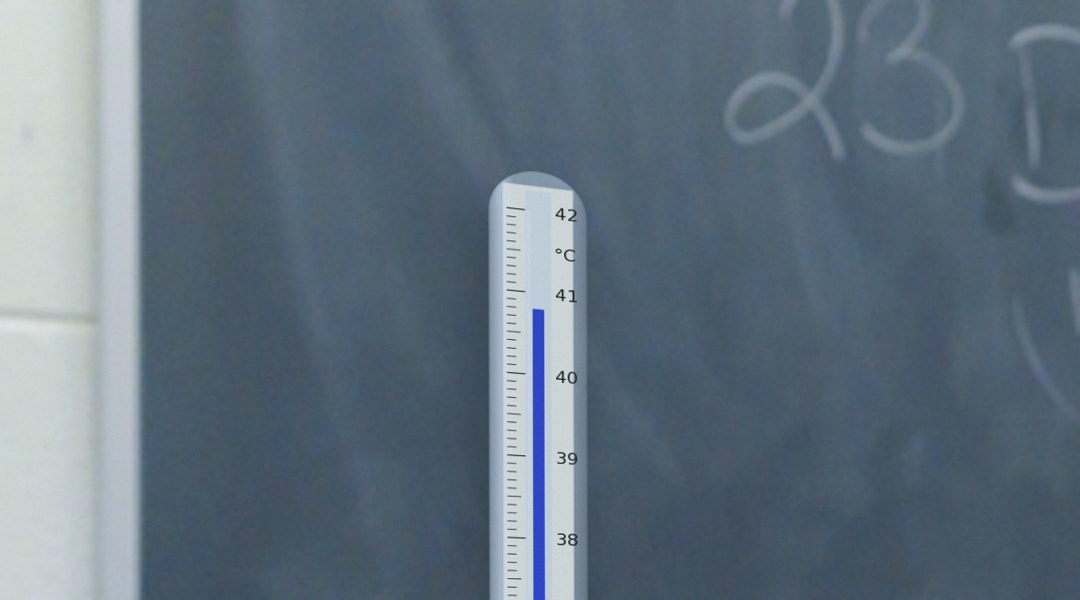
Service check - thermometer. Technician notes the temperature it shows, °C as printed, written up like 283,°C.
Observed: 40.8,°C
